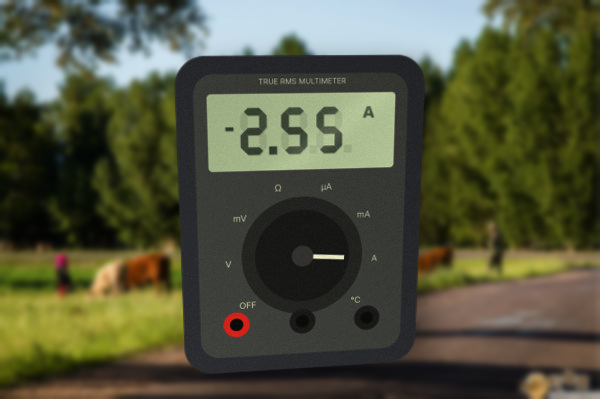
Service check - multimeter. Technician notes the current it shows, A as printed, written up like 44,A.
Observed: -2.55,A
